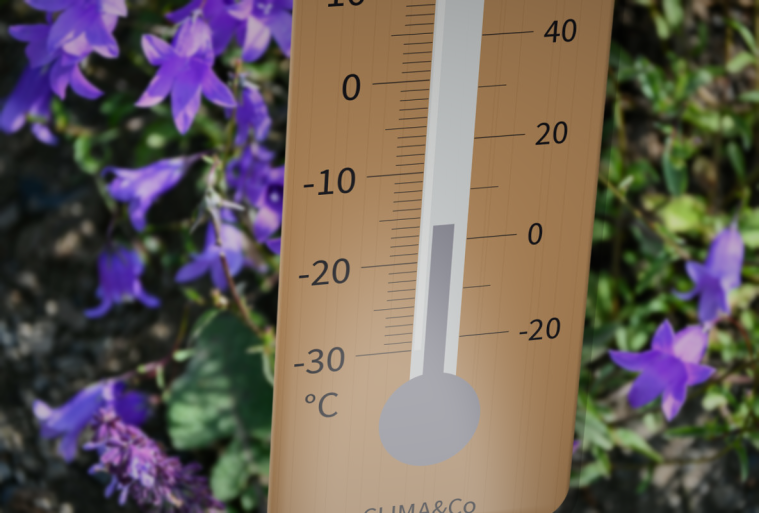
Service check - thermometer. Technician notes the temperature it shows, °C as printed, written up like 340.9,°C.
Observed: -16,°C
